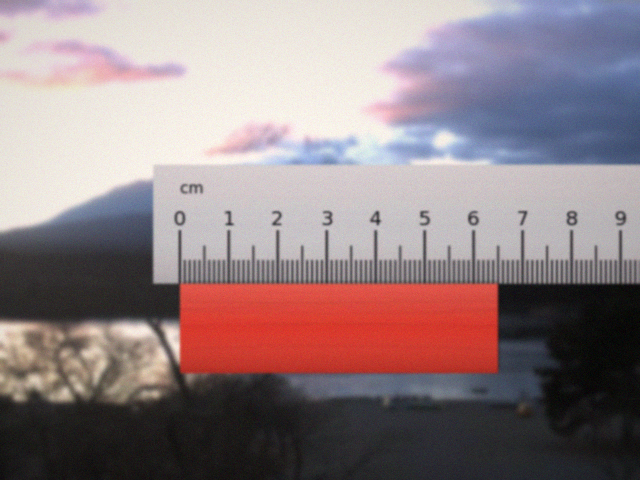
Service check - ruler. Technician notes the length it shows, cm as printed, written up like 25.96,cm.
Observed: 6.5,cm
